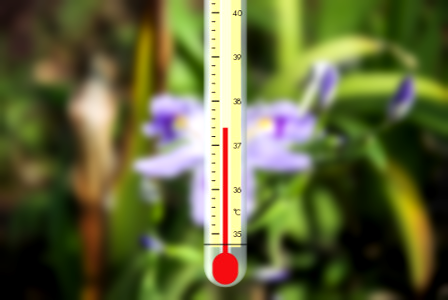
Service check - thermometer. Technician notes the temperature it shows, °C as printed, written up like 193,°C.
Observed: 37.4,°C
